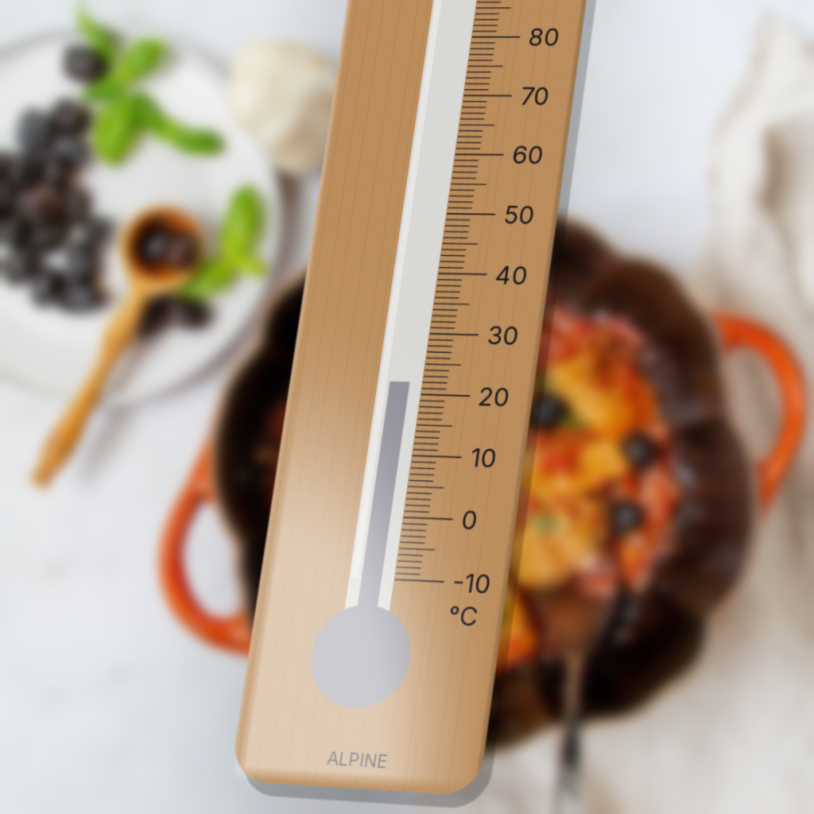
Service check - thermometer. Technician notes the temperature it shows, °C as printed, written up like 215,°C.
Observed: 22,°C
